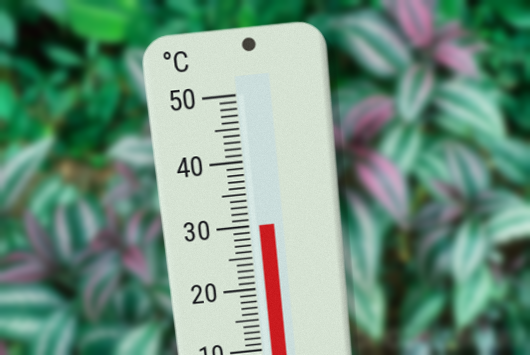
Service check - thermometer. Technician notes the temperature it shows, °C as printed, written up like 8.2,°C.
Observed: 30,°C
